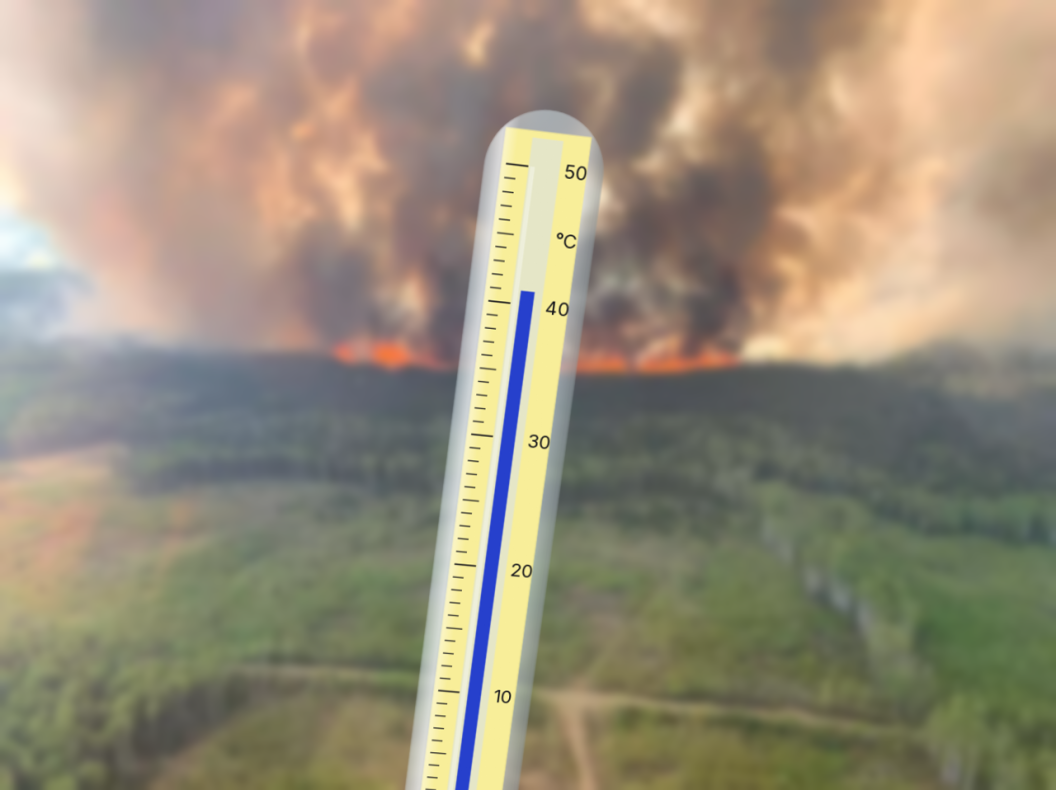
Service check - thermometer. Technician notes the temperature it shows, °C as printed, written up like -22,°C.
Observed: 41,°C
